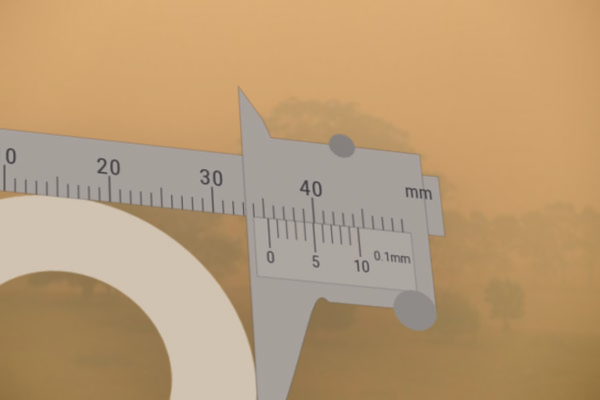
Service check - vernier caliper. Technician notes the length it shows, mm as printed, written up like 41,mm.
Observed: 35.4,mm
